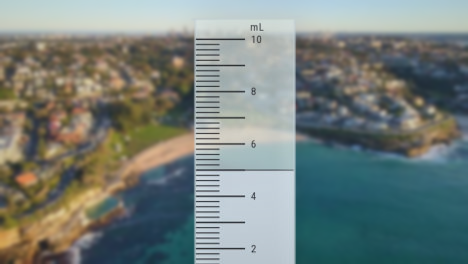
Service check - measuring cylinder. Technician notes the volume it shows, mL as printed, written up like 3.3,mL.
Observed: 5,mL
